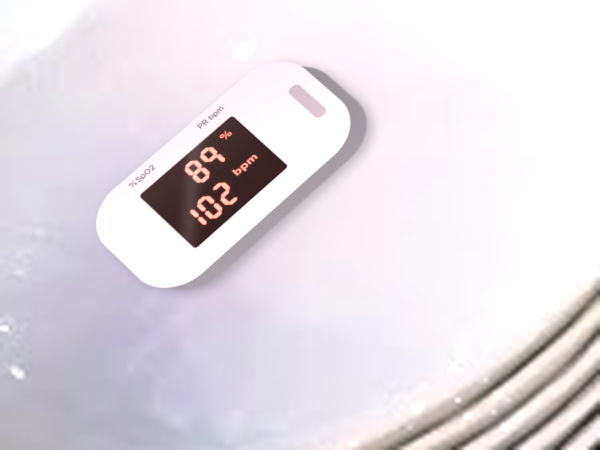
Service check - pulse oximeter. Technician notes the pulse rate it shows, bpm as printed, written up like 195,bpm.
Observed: 102,bpm
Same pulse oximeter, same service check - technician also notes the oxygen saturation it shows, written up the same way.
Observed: 89,%
